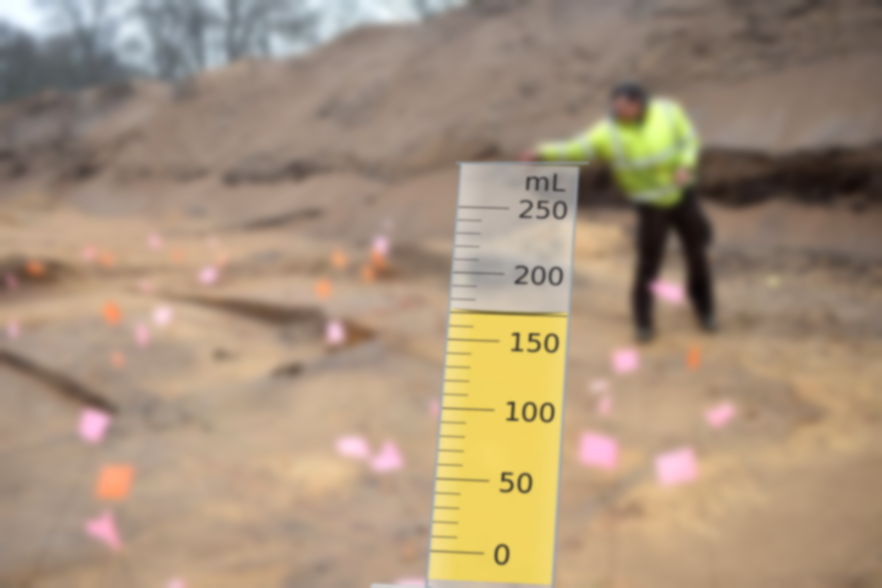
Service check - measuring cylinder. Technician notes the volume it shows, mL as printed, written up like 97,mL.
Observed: 170,mL
